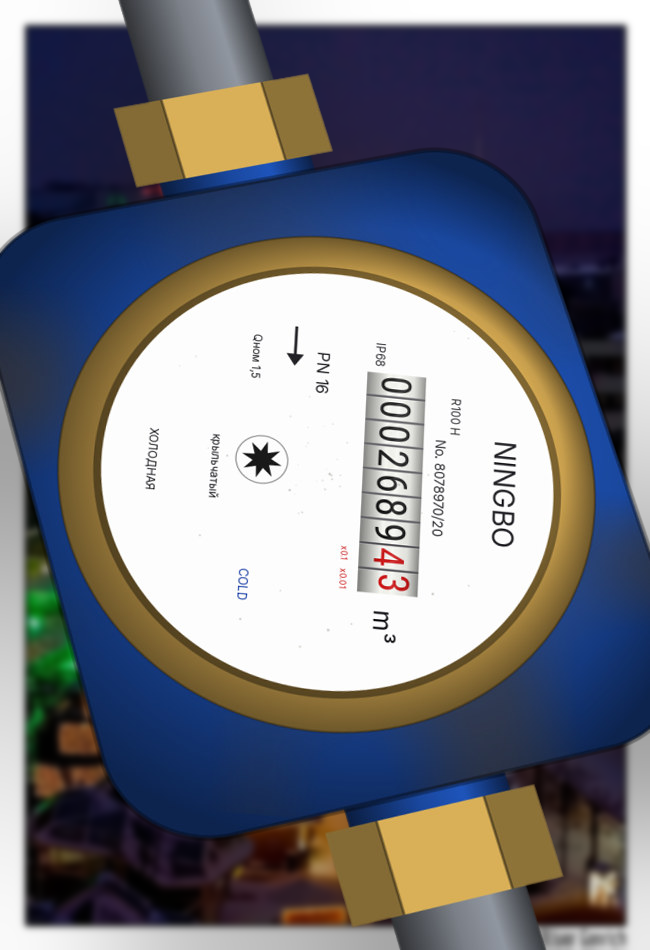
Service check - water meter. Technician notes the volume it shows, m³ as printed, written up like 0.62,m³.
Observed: 2689.43,m³
